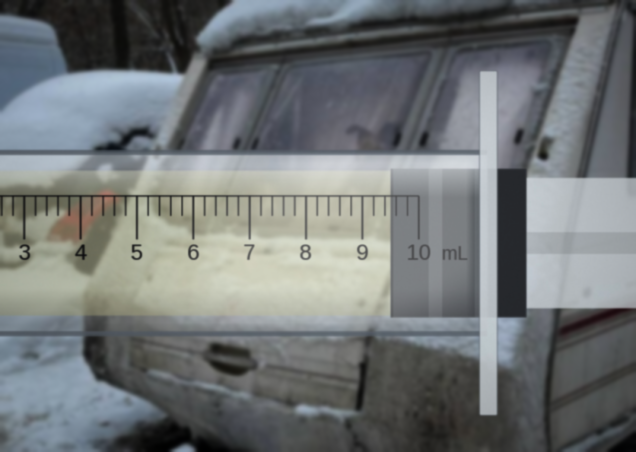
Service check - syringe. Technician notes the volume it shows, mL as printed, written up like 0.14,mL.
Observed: 9.5,mL
